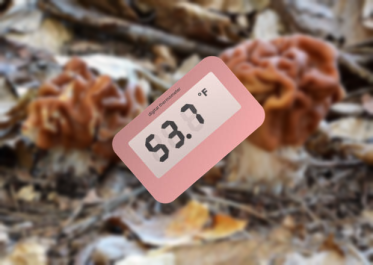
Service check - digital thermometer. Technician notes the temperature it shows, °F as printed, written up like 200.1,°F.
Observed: 53.7,°F
